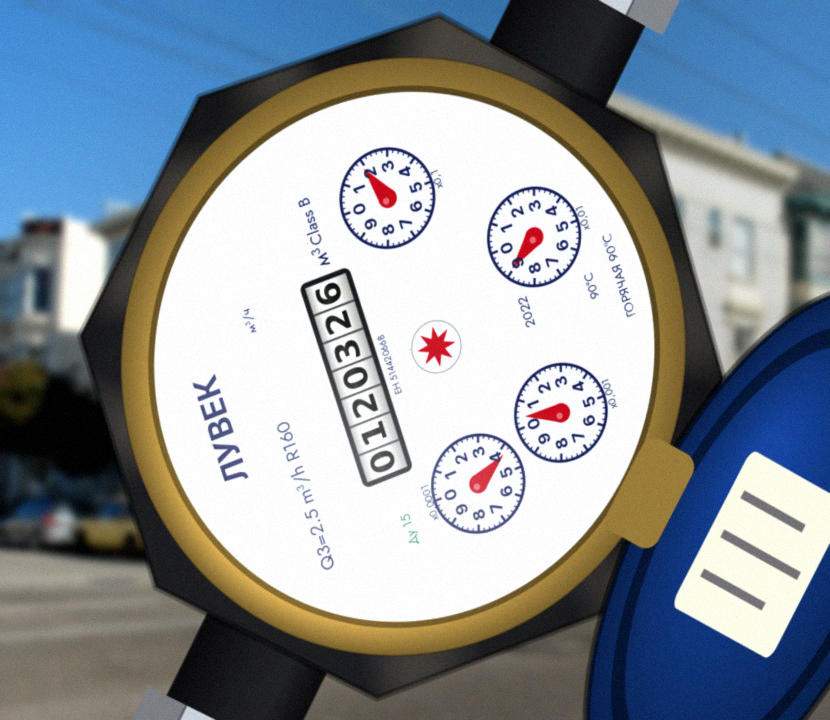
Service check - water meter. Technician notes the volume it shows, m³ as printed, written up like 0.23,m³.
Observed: 120326.1904,m³
